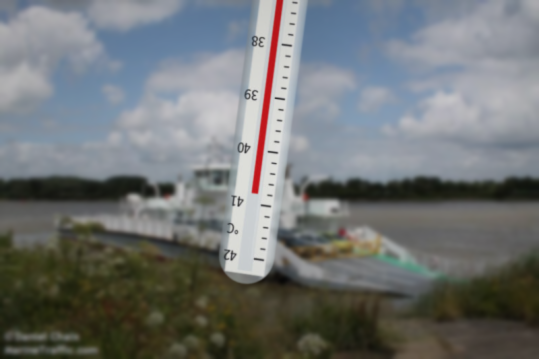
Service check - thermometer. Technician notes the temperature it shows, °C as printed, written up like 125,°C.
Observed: 40.8,°C
